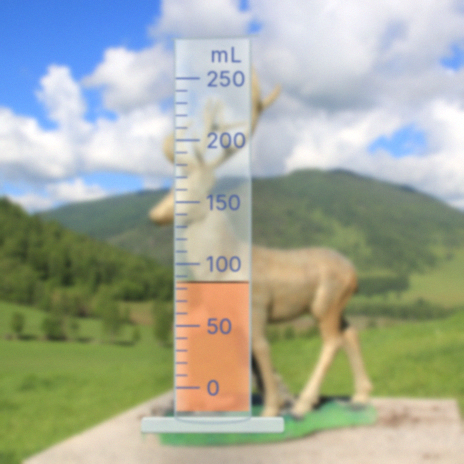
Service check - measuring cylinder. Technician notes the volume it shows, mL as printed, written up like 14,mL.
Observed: 85,mL
